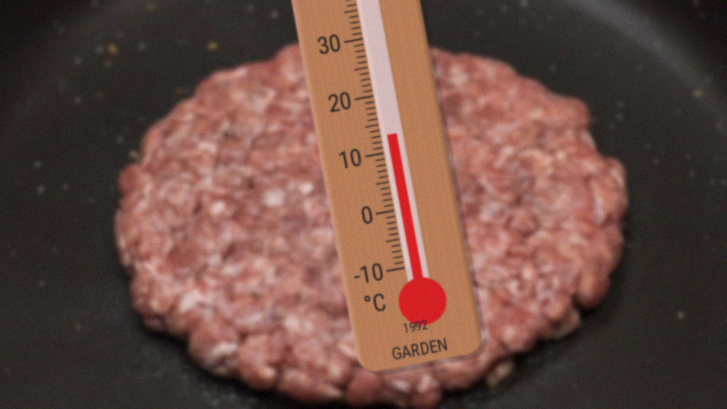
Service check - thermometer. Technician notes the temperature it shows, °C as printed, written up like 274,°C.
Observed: 13,°C
